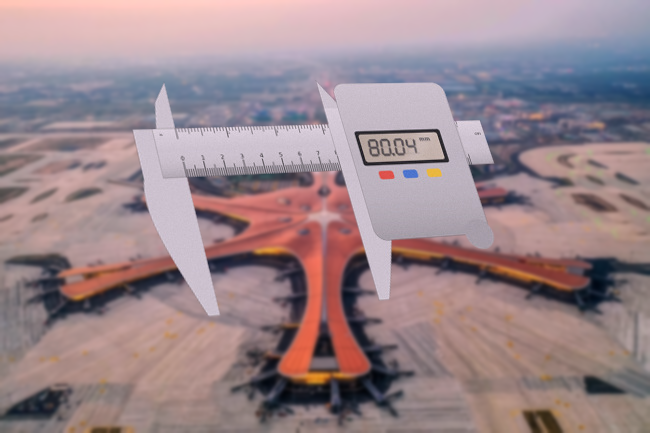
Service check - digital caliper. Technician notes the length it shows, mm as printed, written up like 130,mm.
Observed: 80.04,mm
